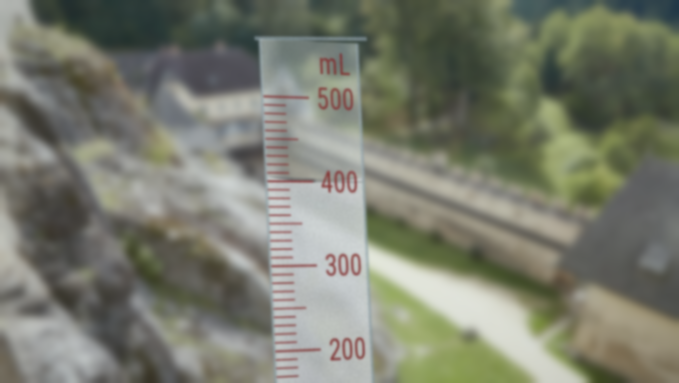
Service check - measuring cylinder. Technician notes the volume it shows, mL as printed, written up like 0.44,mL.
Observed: 400,mL
